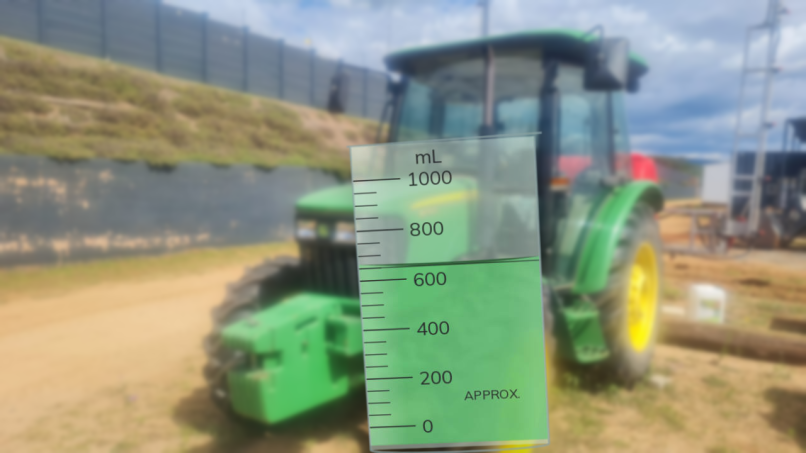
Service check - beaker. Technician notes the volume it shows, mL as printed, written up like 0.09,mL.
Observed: 650,mL
